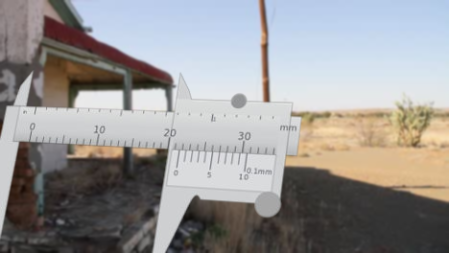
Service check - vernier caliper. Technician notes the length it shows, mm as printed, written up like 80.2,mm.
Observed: 21.6,mm
